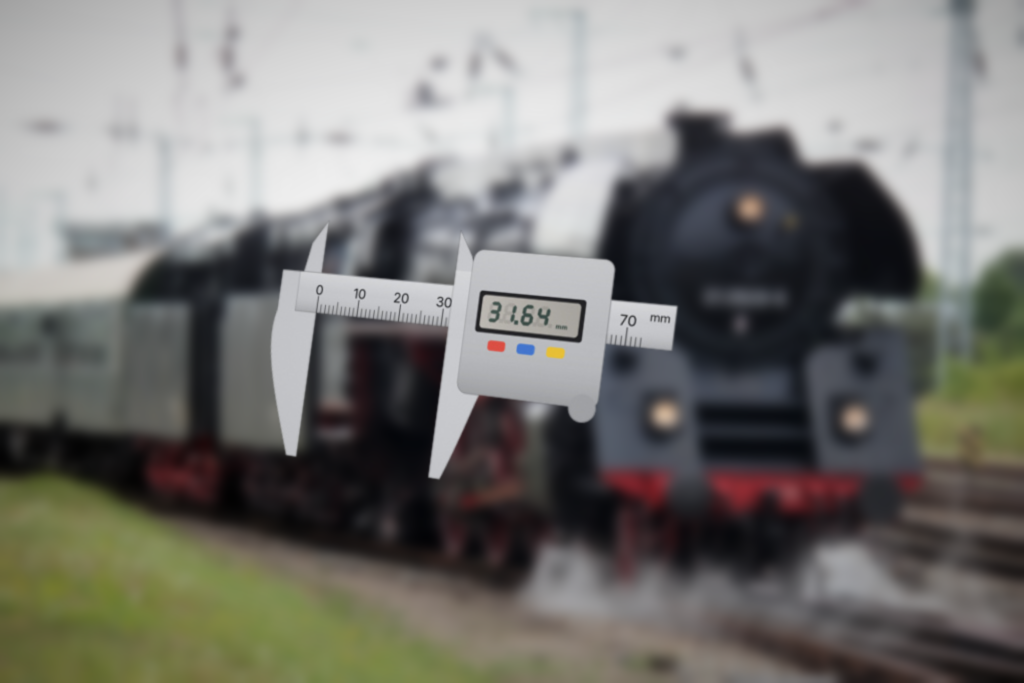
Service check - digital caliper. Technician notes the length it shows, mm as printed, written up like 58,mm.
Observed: 31.64,mm
